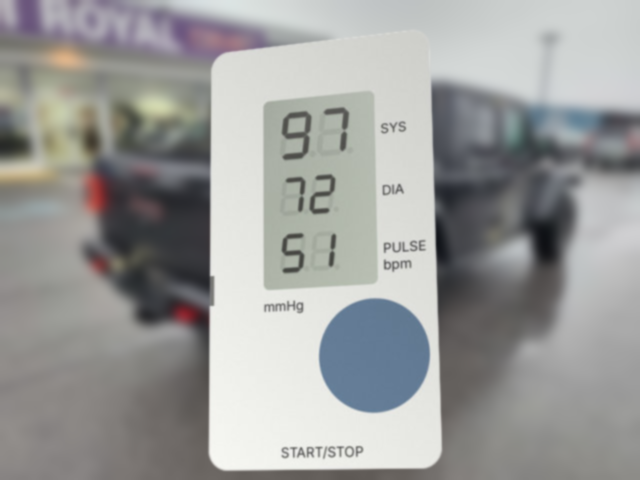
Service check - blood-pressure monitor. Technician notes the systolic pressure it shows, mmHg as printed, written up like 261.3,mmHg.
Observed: 97,mmHg
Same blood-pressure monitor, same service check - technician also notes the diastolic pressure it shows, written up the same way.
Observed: 72,mmHg
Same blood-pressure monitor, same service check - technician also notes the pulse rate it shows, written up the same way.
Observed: 51,bpm
